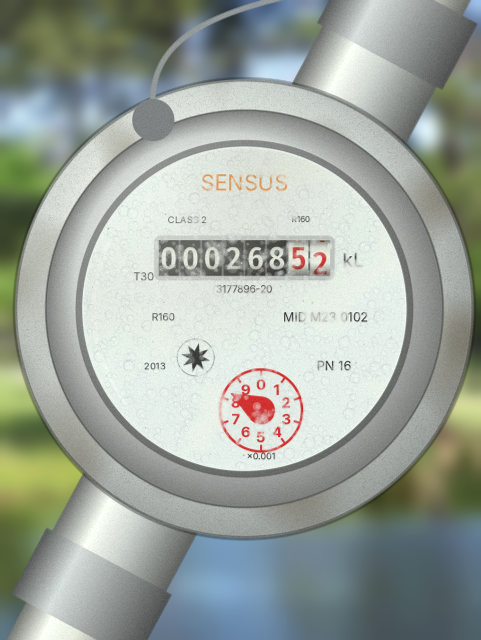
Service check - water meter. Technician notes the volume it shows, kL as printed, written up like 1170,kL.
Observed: 268.518,kL
